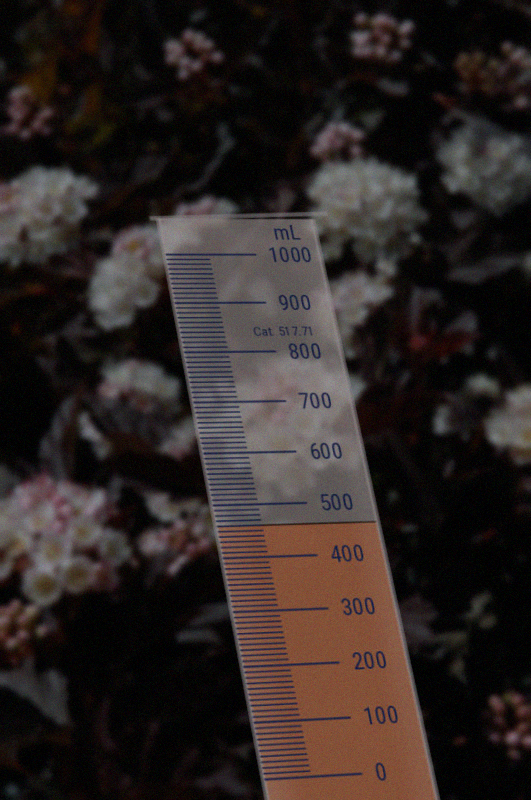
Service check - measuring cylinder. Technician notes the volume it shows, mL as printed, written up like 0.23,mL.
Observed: 460,mL
